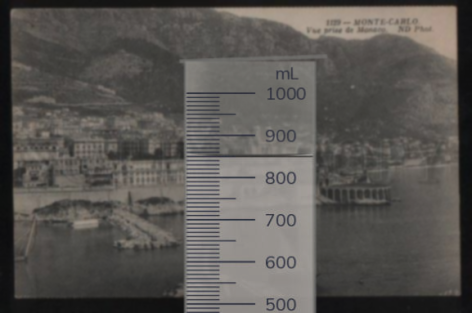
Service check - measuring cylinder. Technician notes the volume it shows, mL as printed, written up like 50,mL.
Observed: 850,mL
